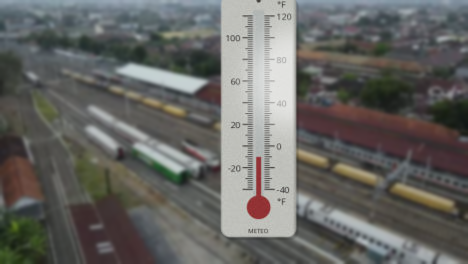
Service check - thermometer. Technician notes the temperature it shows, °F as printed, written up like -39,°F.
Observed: -10,°F
